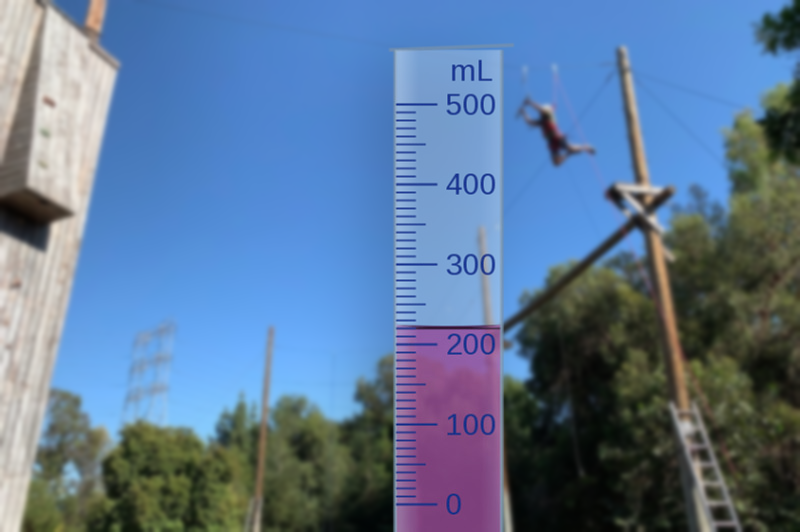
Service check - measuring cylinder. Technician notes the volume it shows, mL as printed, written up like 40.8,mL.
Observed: 220,mL
